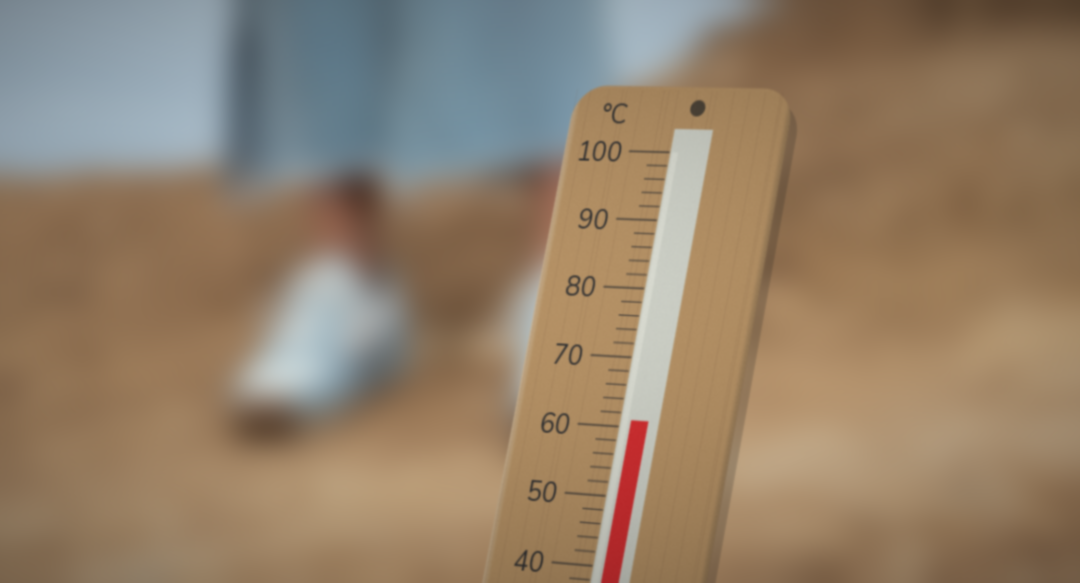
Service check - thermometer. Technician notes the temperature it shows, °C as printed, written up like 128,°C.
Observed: 61,°C
